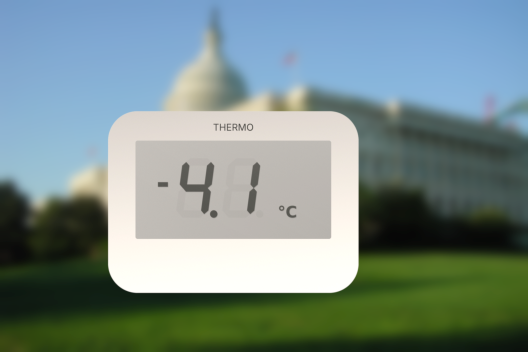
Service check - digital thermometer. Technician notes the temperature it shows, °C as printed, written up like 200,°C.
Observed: -4.1,°C
